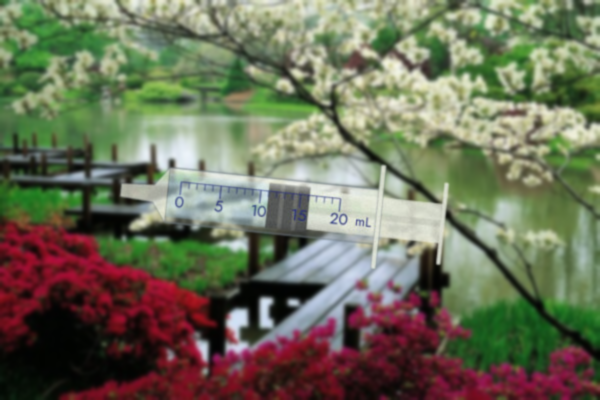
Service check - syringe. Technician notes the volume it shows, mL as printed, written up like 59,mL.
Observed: 11,mL
